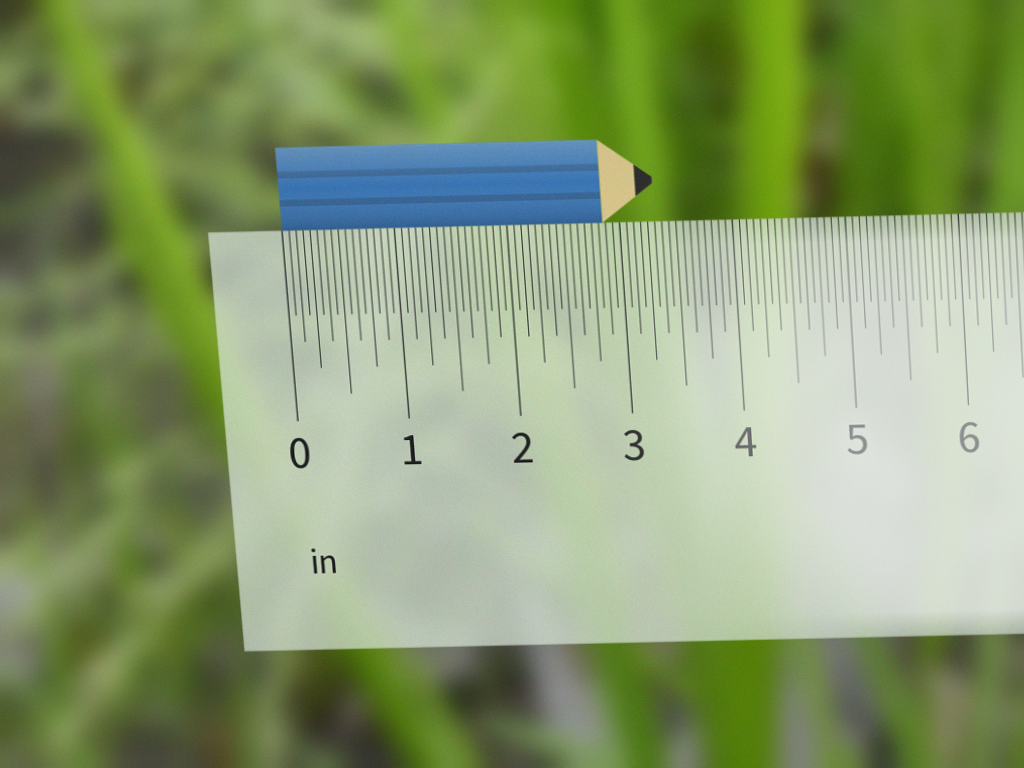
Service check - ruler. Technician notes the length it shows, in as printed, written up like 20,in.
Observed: 3.3125,in
